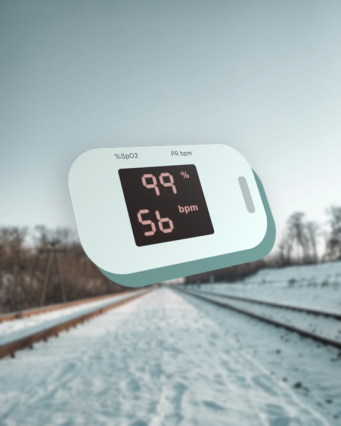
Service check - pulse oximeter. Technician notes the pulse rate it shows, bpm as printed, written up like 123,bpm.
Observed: 56,bpm
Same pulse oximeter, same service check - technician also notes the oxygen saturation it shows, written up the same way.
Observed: 99,%
